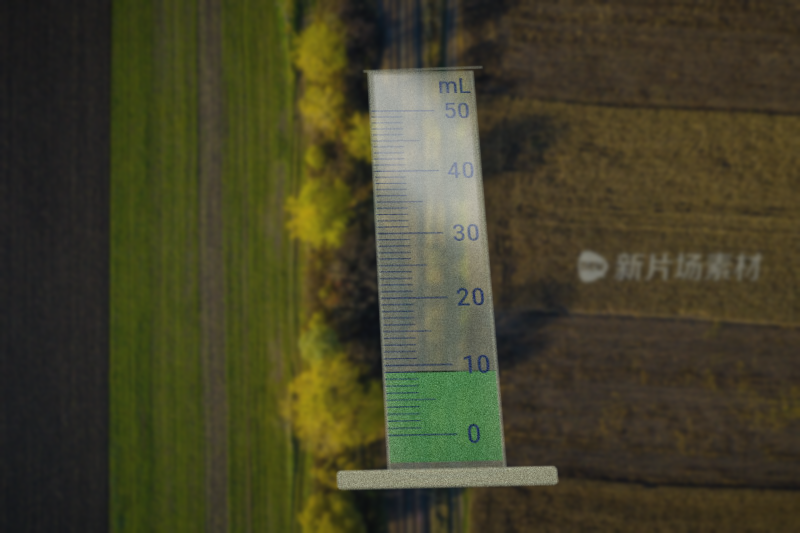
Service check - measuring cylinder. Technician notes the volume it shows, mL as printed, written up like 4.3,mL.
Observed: 9,mL
